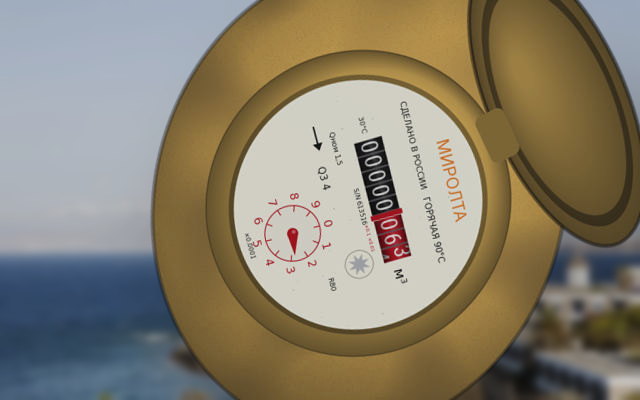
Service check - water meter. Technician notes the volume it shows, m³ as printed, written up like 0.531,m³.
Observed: 0.0632,m³
